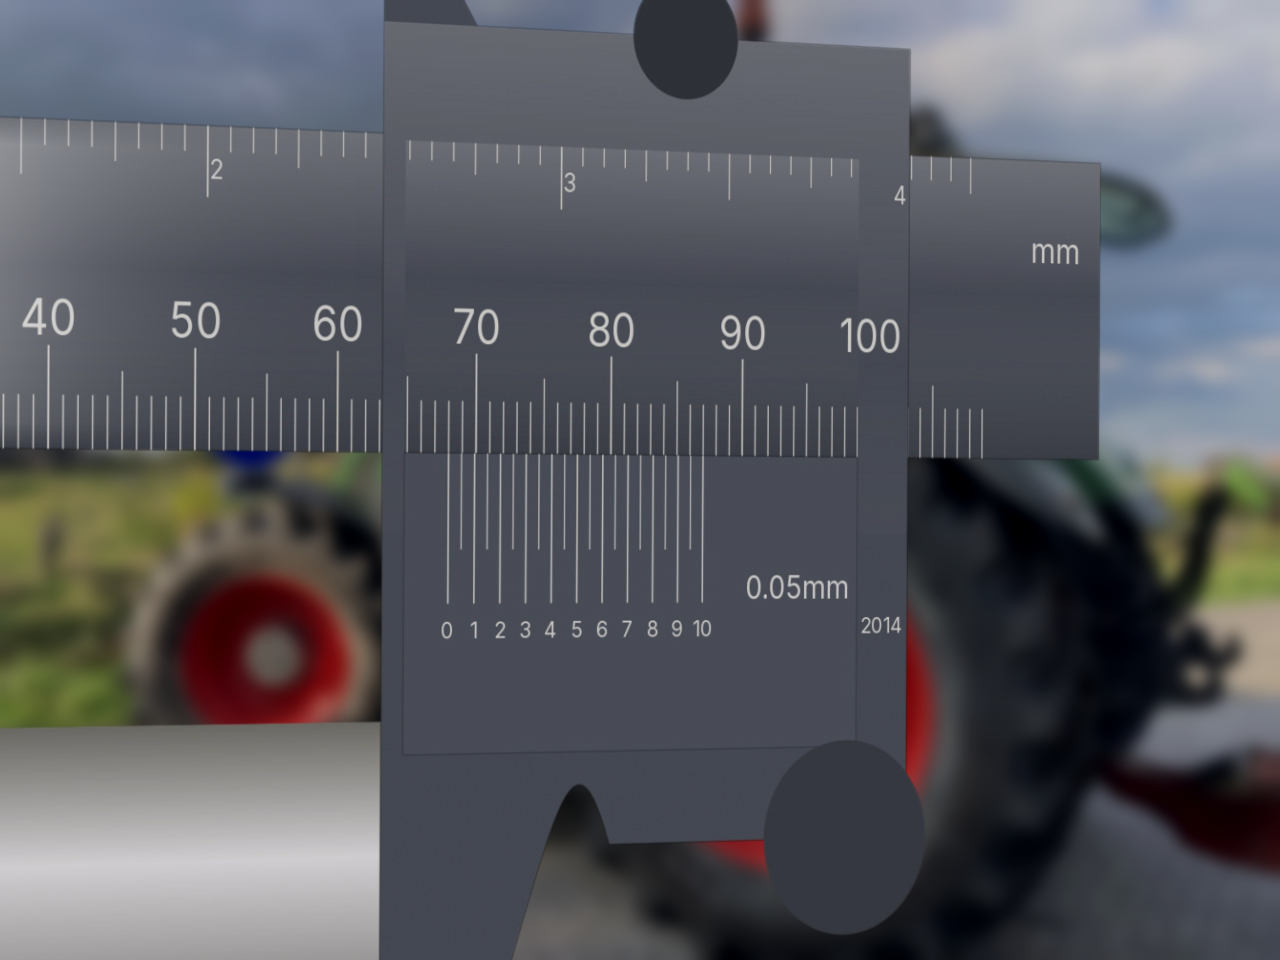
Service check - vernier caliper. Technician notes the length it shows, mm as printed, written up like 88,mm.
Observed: 68.0,mm
